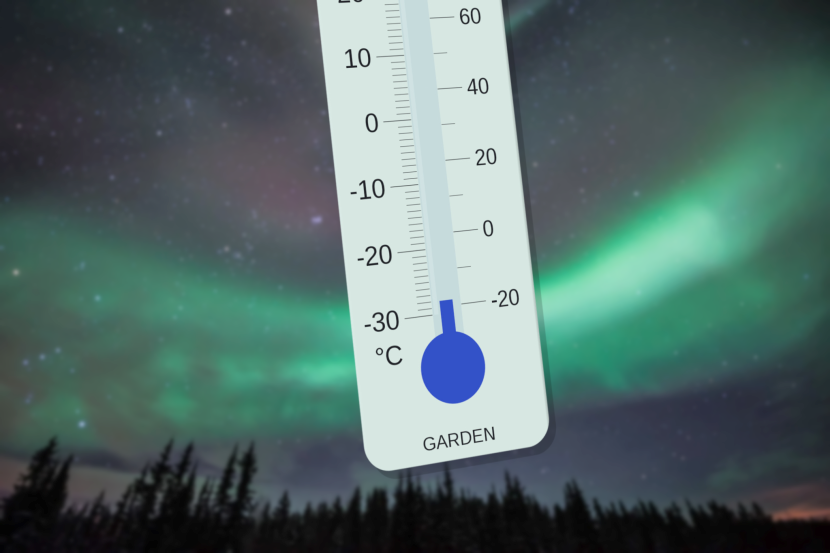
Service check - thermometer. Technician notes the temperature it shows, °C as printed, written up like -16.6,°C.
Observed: -28,°C
